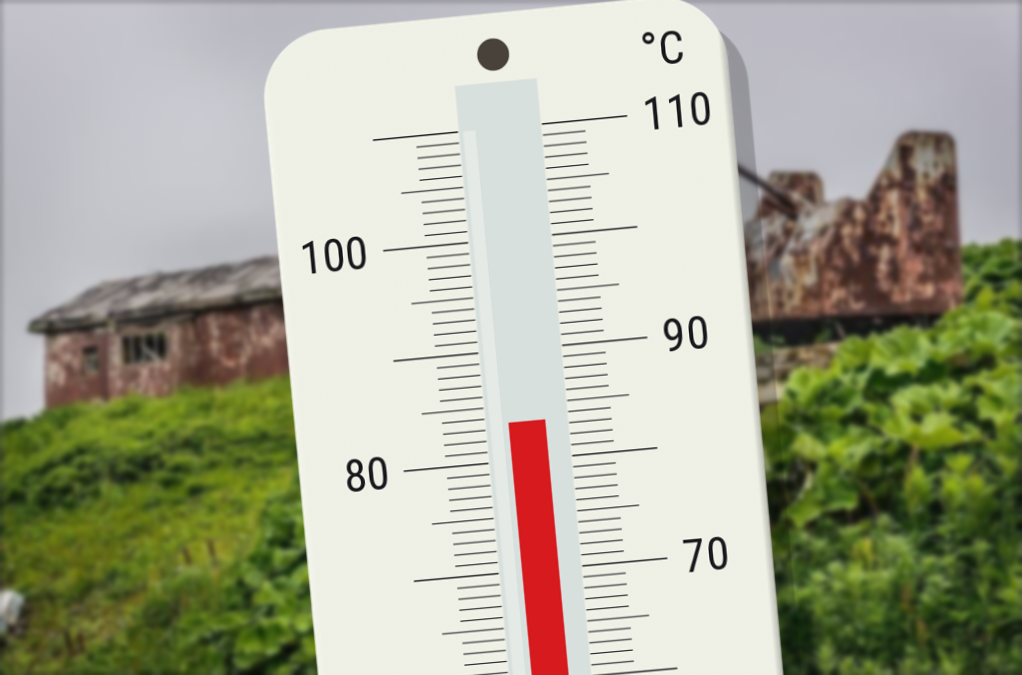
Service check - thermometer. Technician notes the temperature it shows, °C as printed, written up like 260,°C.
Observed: 83.5,°C
